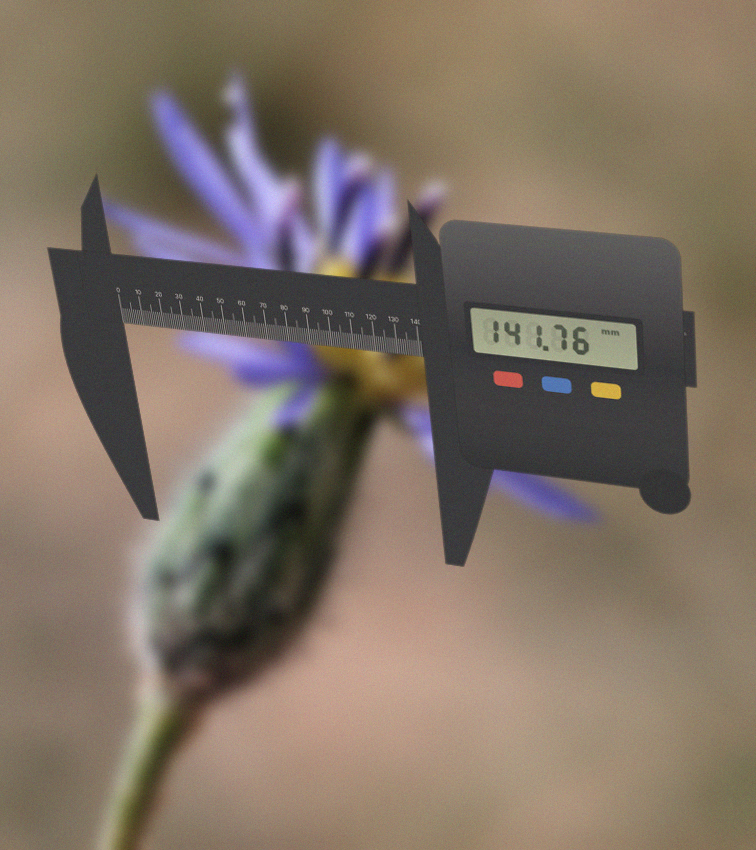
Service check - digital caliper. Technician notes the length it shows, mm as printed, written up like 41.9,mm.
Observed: 141.76,mm
